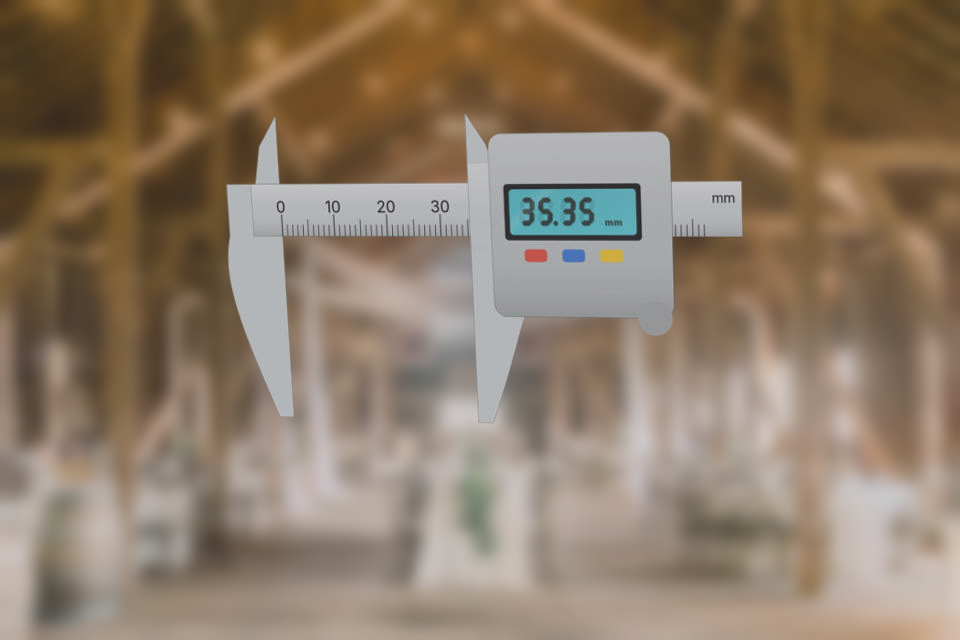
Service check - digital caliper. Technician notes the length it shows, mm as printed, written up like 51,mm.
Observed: 35.35,mm
